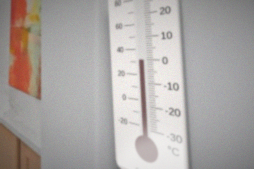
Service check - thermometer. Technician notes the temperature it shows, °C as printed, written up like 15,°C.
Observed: 0,°C
